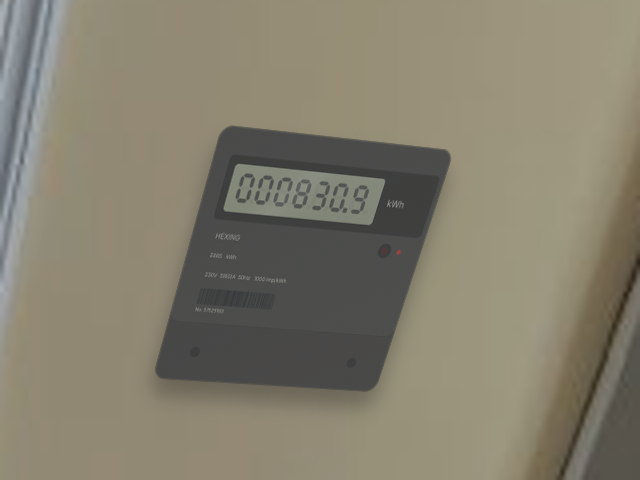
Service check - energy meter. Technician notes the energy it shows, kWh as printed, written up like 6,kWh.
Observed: 830.9,kWh
